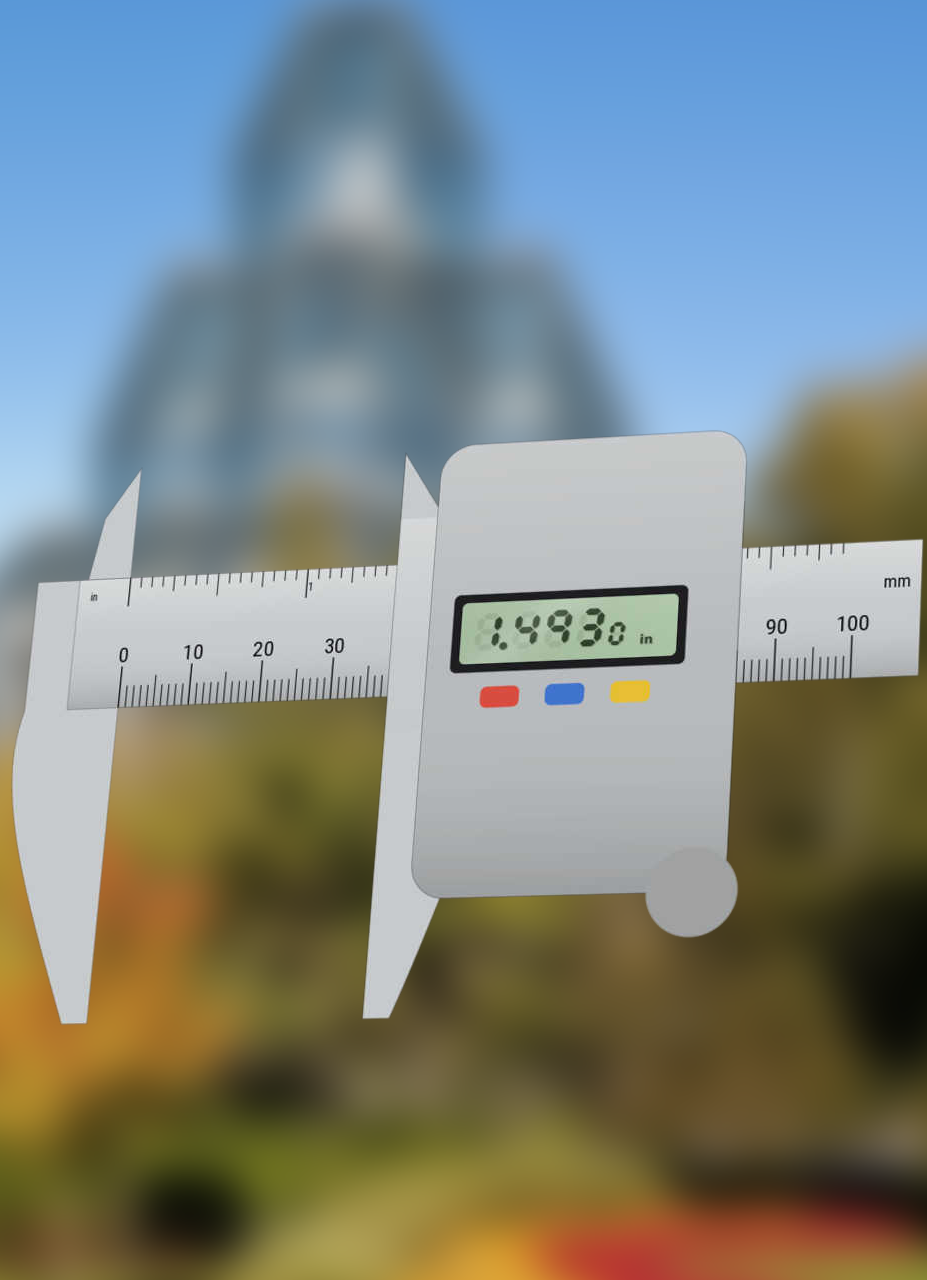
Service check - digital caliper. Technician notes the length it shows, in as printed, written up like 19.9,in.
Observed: 1.4930,in
